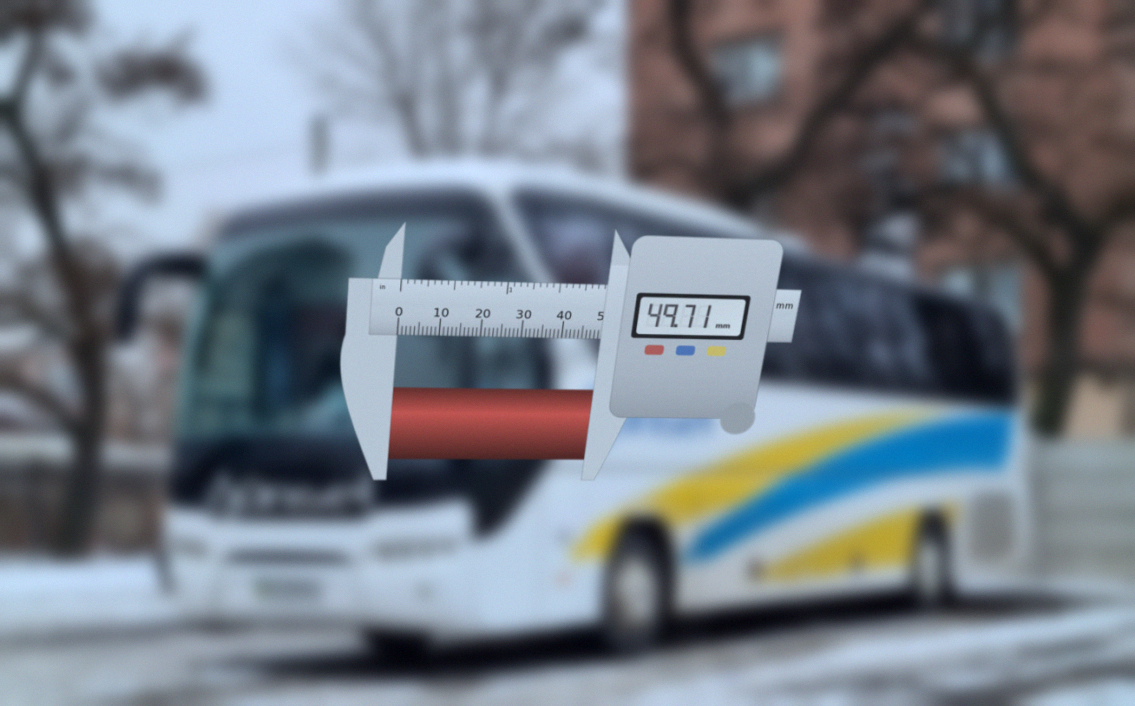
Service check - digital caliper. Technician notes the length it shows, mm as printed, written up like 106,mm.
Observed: 49.71,mm
